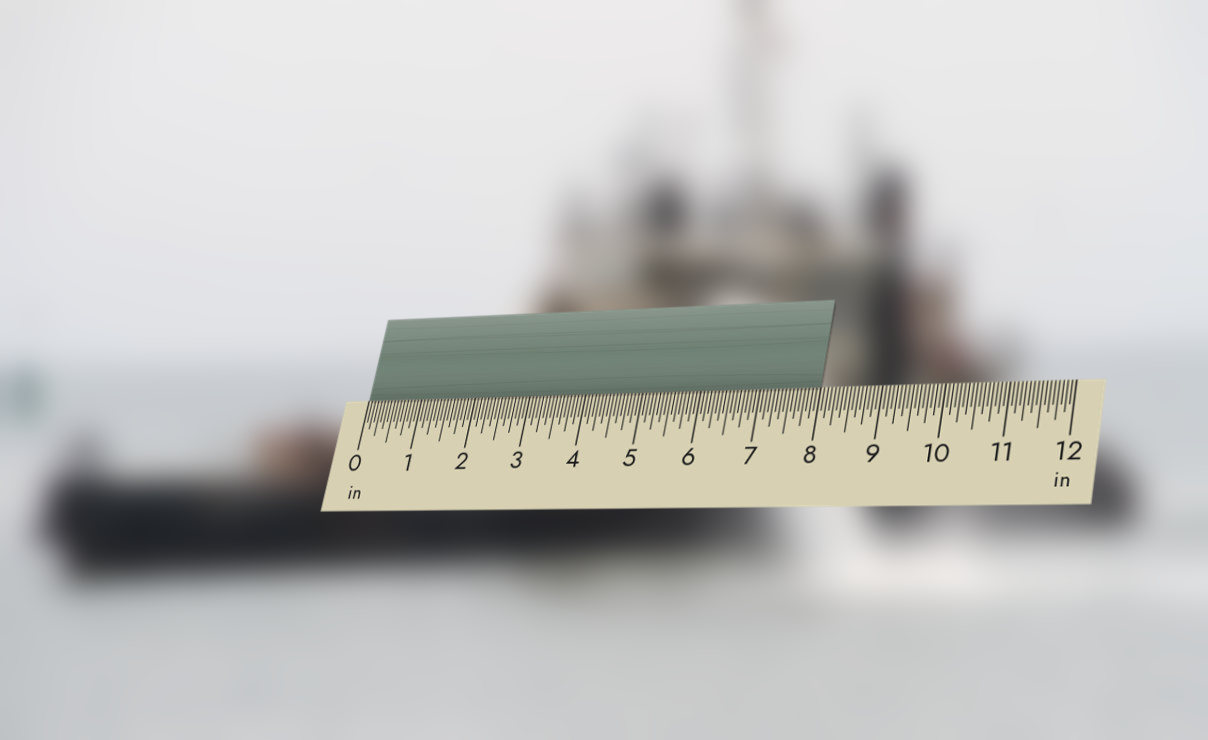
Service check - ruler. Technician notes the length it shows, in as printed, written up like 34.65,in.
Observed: 8,in
